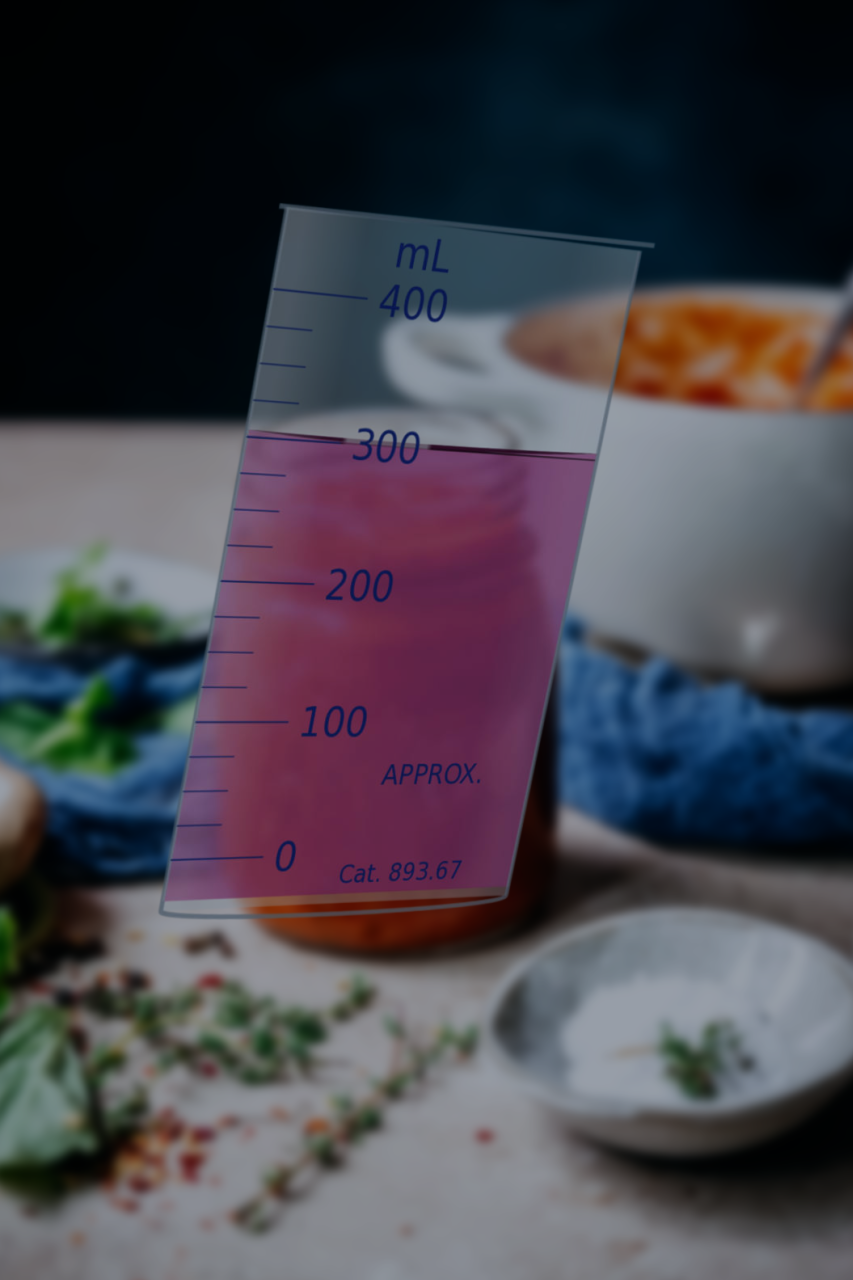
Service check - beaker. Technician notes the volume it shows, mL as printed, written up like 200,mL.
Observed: 300,mL
